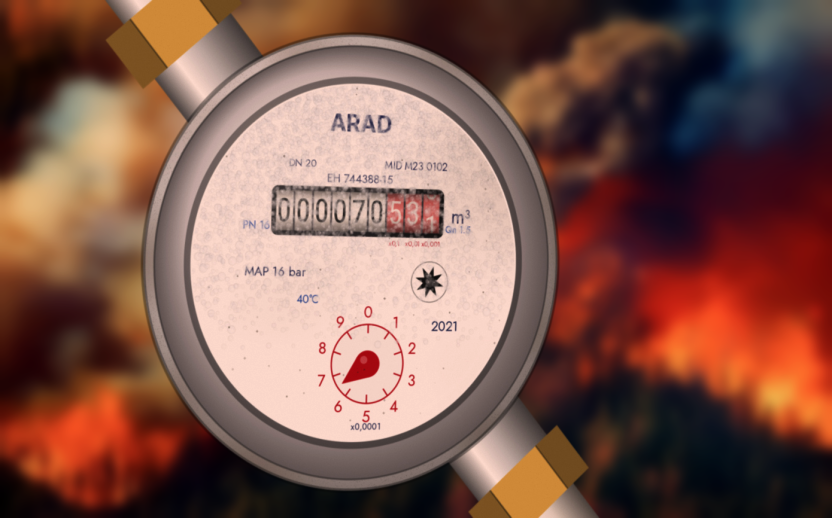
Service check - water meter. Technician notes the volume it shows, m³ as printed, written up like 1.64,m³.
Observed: 70.5306,m³
